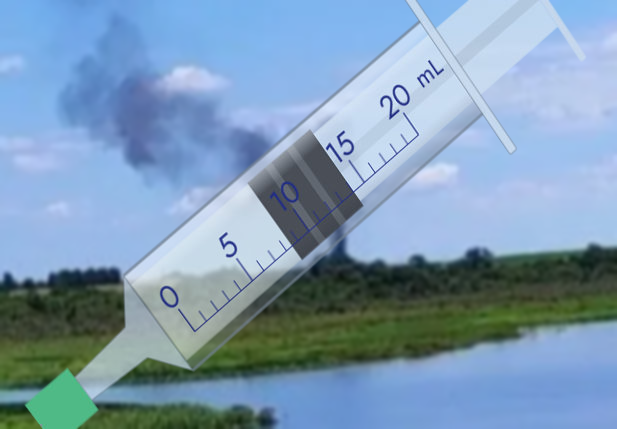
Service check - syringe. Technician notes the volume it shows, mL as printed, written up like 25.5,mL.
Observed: 8.5,mL
